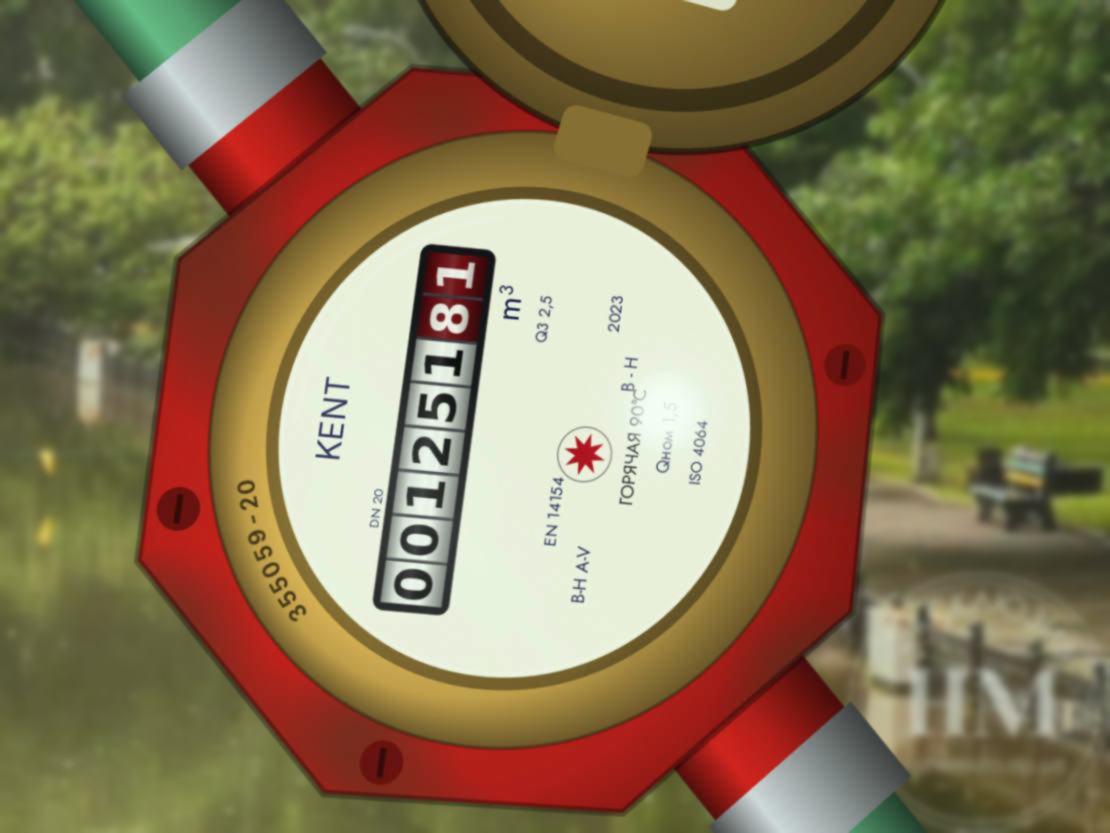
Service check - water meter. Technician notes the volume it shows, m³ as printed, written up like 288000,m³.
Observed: 1251.81,m³
